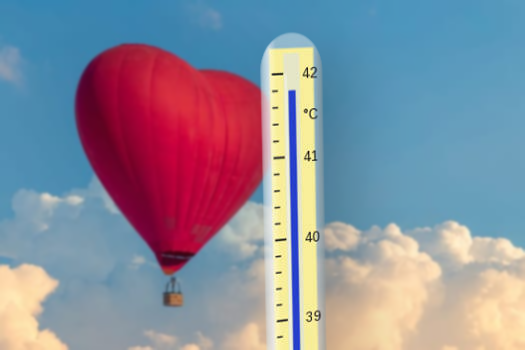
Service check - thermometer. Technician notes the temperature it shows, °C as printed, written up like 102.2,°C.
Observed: 41.8,°C
